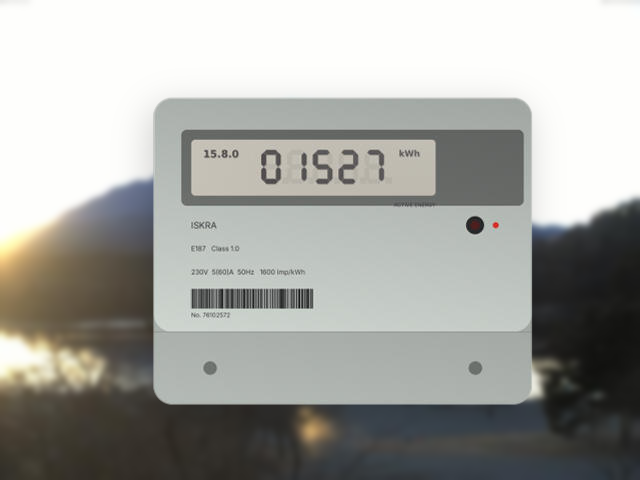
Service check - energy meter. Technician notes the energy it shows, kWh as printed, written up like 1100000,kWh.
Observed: 1527,kWh
